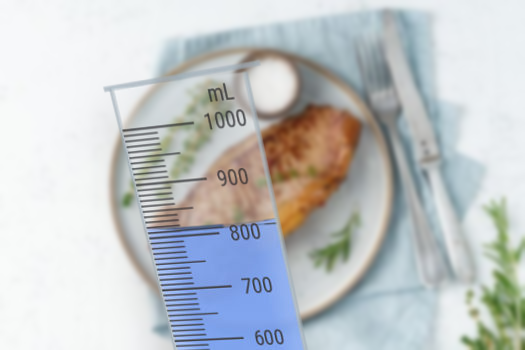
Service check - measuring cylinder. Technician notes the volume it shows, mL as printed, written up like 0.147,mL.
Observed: 810,mL
